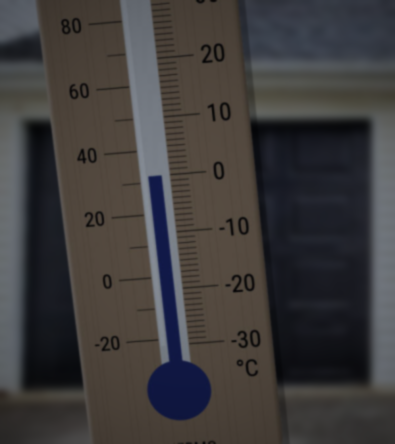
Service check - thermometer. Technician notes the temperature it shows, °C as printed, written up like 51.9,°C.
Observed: 0,°C
